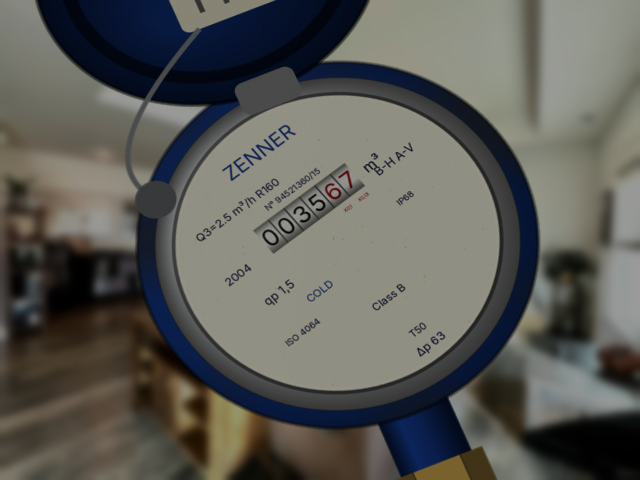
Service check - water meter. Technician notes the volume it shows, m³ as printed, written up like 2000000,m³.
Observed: 35.67,m³
